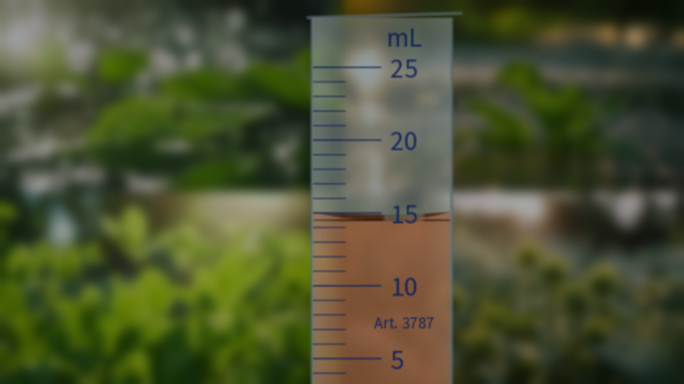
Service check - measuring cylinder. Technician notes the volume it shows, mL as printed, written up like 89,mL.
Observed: 14.5,mL
